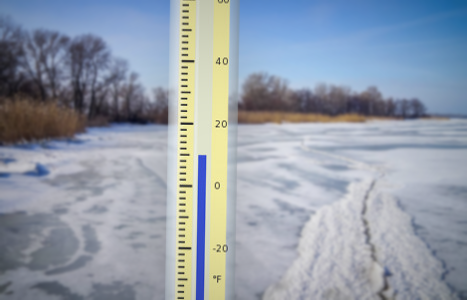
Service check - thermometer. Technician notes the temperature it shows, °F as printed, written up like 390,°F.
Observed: 10,°F
